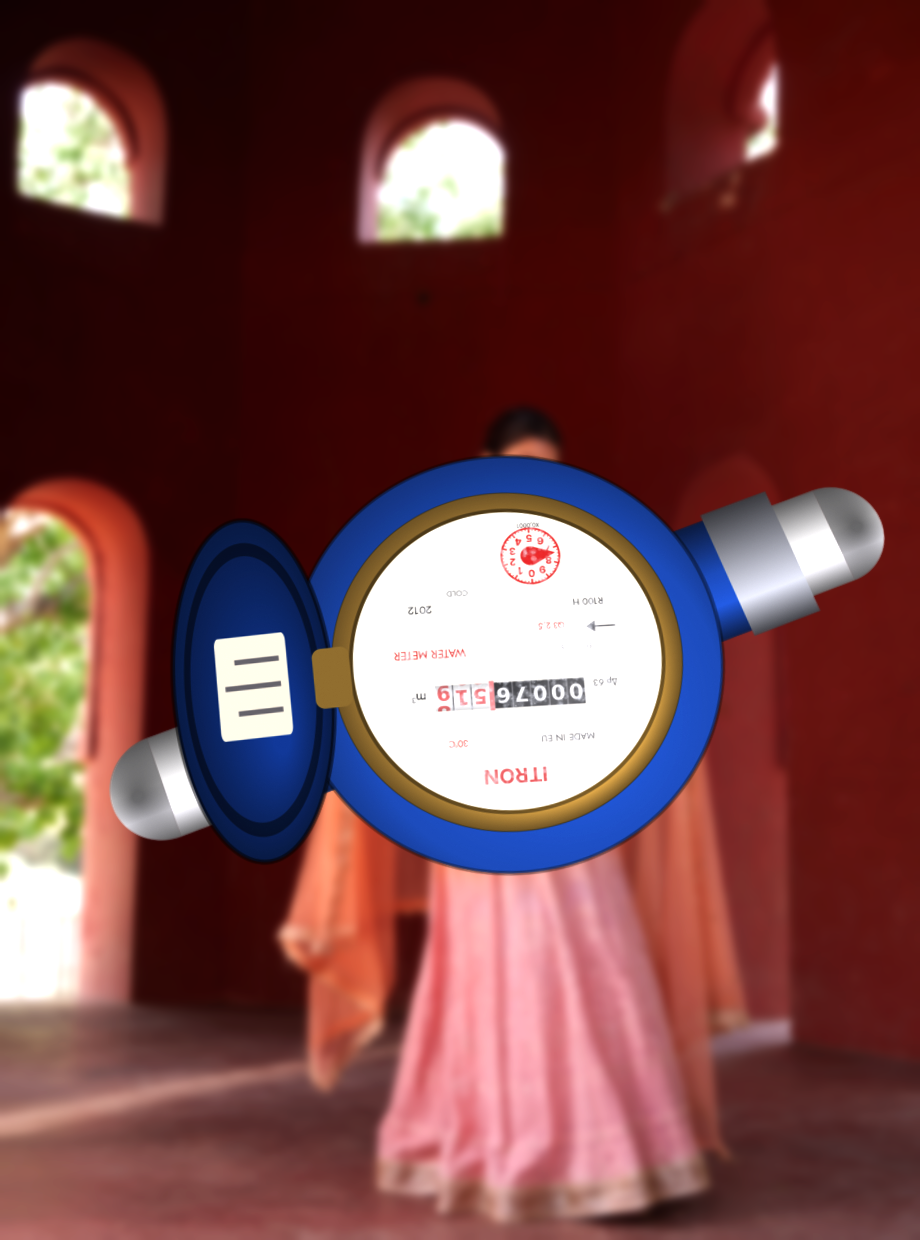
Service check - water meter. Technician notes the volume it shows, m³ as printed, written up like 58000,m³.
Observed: 76.5187,m³
